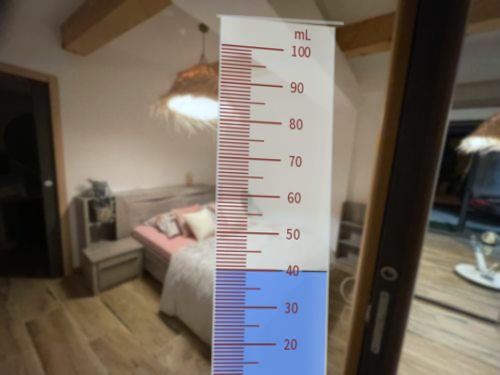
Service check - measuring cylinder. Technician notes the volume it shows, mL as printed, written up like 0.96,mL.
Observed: 40,mL
